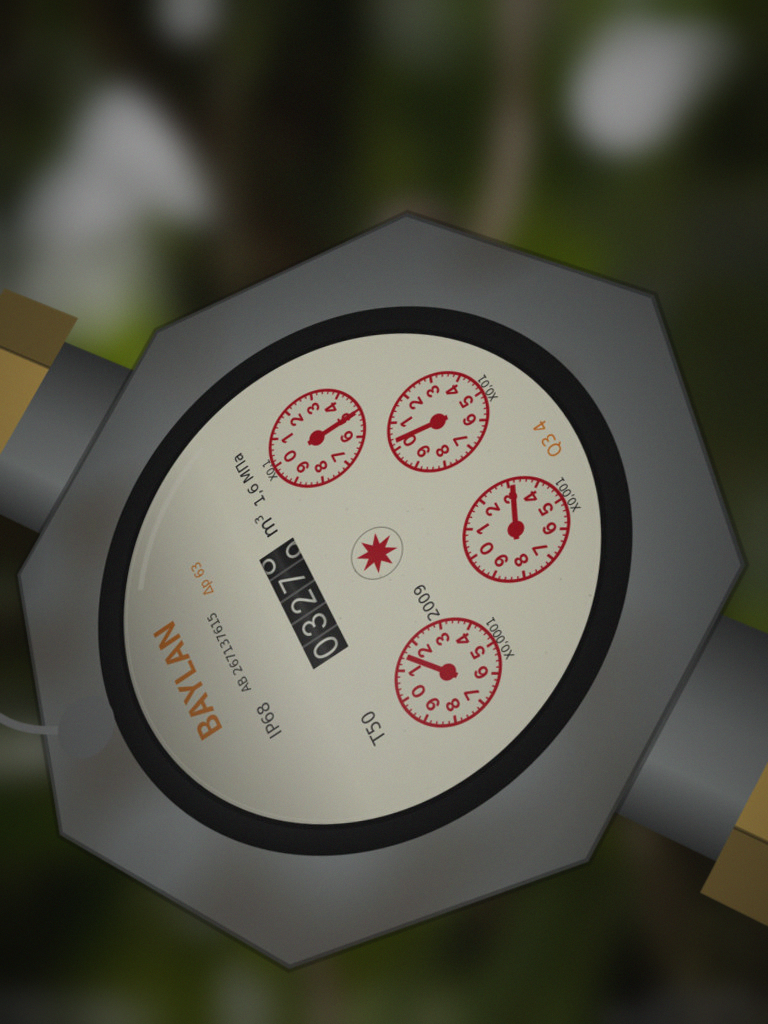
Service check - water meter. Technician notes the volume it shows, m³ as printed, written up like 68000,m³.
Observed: 3278.5031,m³
